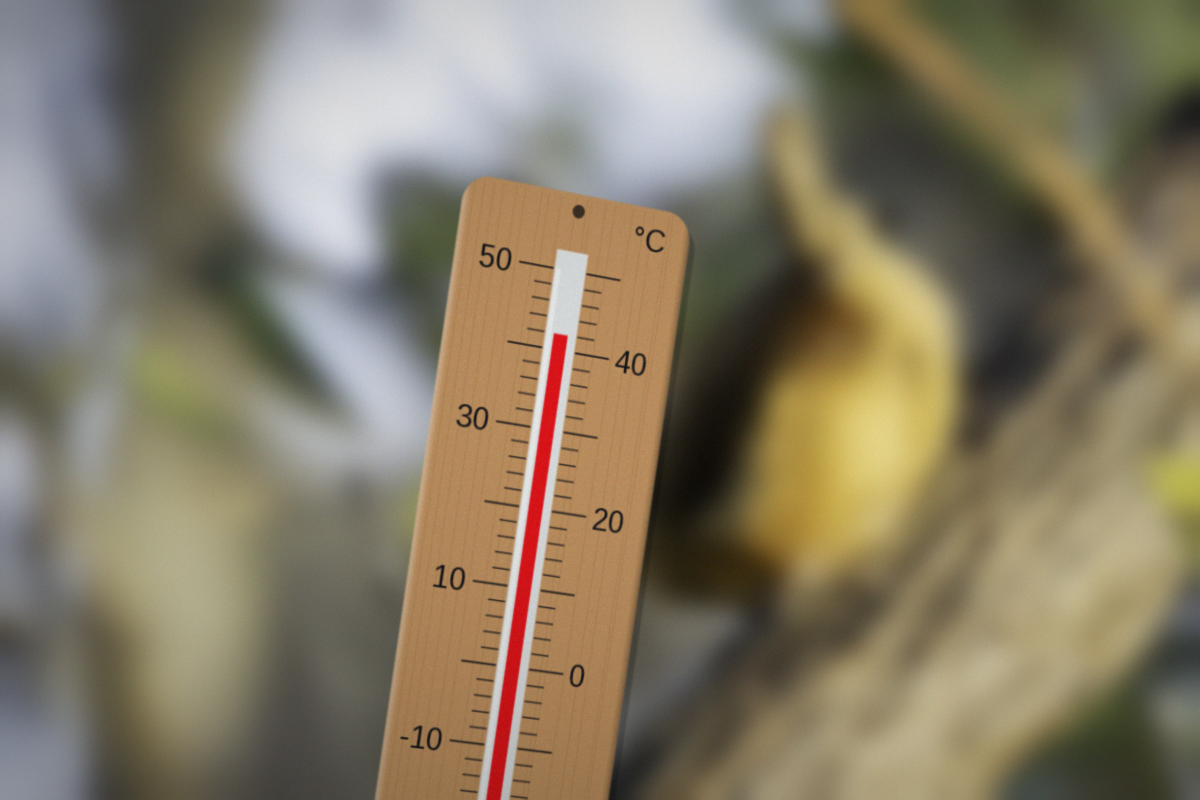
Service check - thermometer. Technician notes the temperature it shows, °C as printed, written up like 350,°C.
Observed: 42,°C
